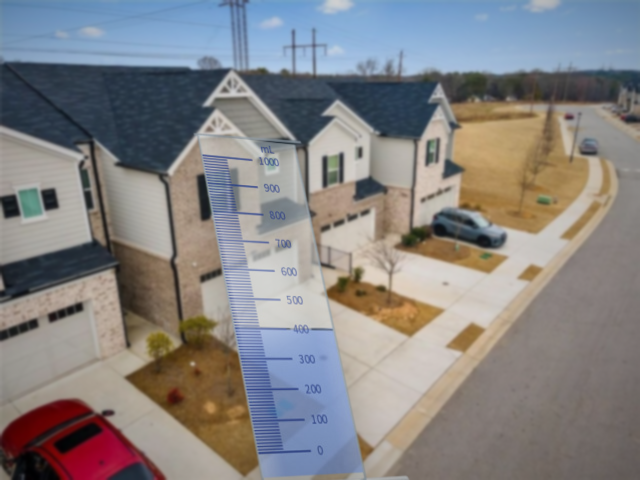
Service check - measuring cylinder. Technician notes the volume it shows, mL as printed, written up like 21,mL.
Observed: 400,mL
